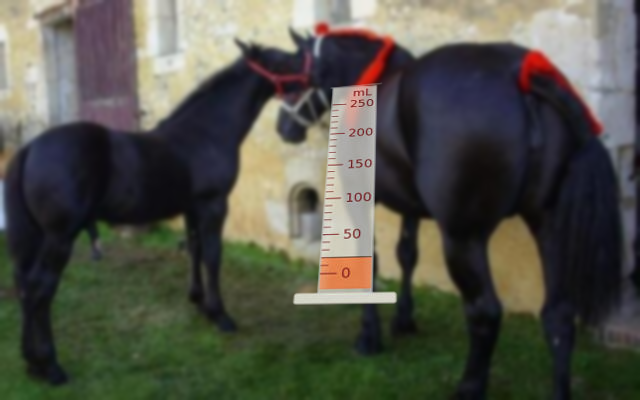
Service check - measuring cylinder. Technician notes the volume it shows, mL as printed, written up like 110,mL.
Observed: 20,mL
